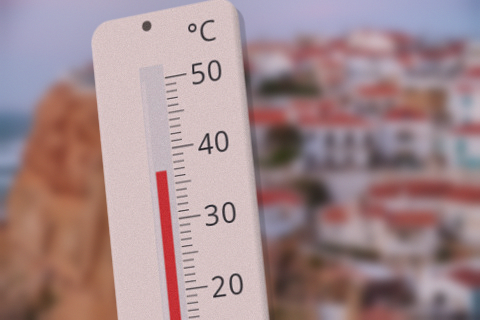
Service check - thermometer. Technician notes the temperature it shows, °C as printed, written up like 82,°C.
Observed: 37,°C
